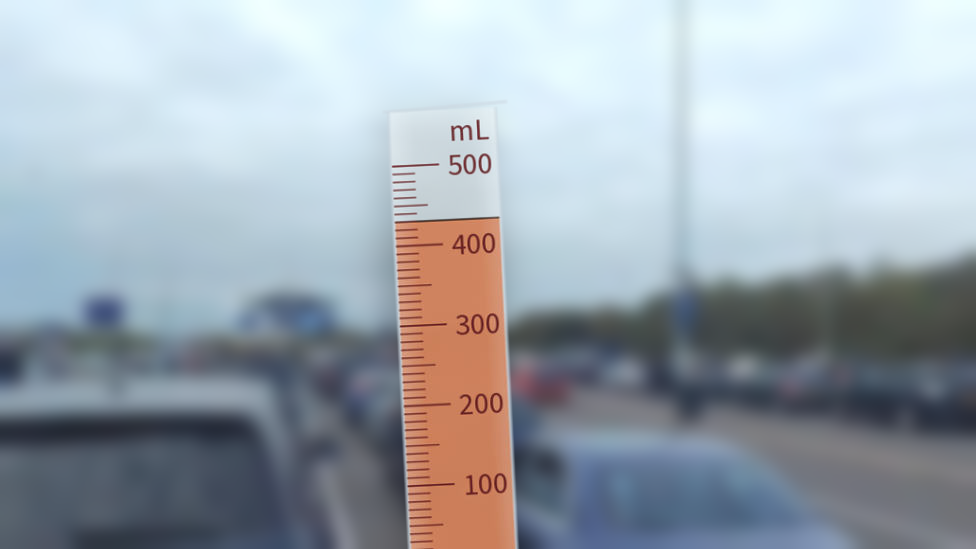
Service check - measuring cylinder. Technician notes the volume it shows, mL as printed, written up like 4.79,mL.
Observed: 430,mL
